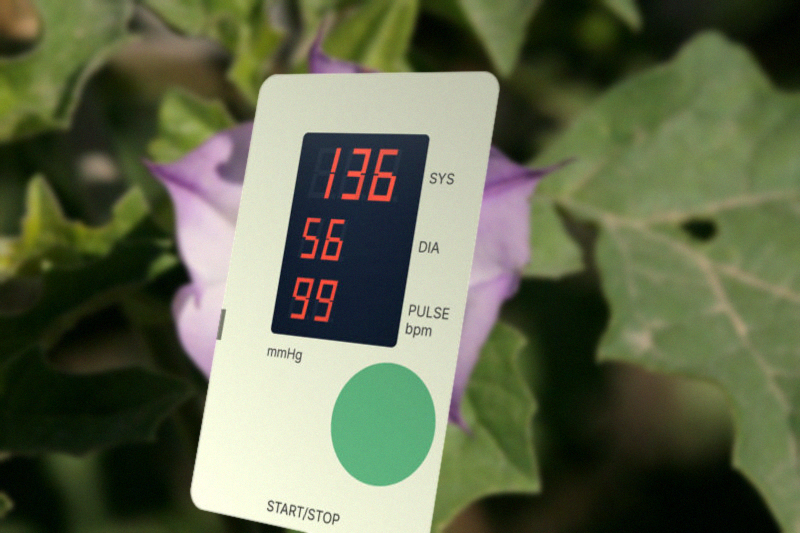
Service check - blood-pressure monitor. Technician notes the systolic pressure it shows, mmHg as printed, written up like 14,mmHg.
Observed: 136,mmHg
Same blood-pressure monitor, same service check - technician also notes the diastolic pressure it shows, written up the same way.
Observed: 56,mmHg
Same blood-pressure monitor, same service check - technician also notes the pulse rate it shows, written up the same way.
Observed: 99,bpm
